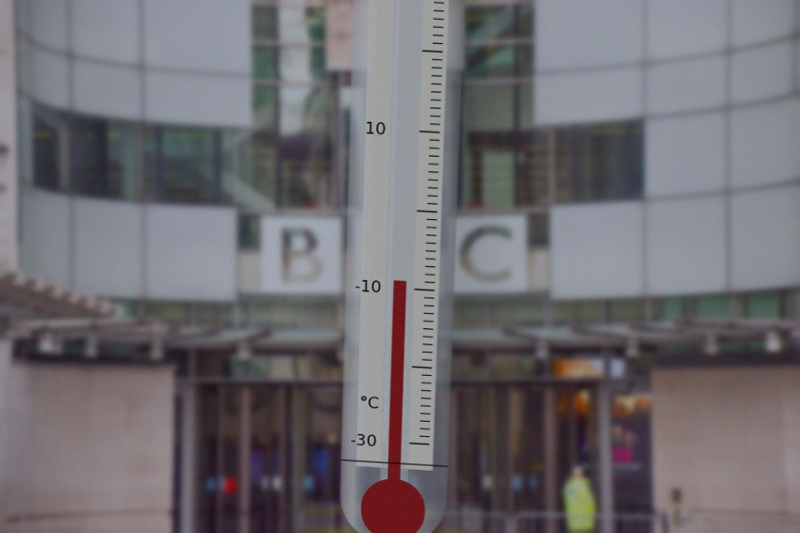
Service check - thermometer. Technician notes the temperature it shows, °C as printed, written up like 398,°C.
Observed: -9,°C
